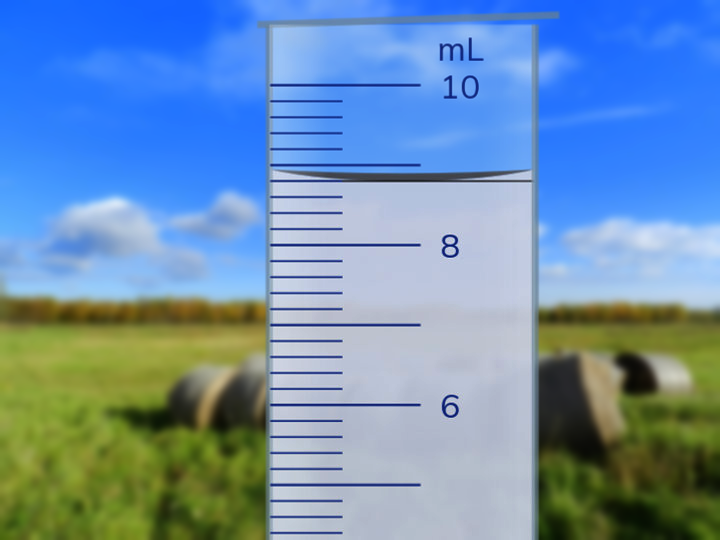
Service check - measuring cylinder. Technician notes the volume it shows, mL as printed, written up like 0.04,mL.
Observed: 8.8,mL
